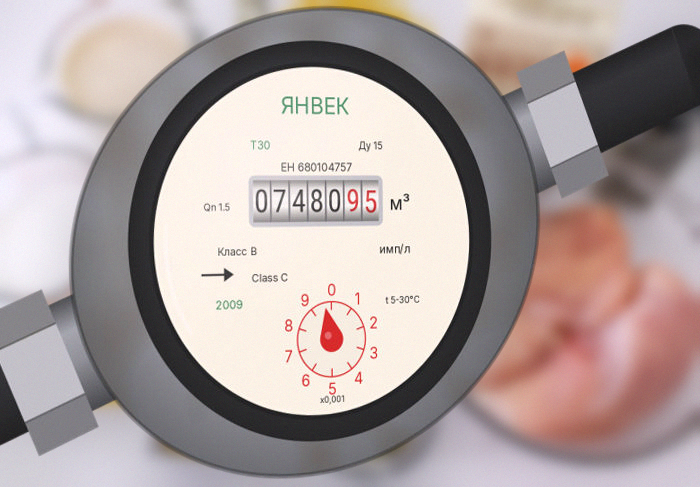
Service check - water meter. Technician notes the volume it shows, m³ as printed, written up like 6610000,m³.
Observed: 7480.949,m³
